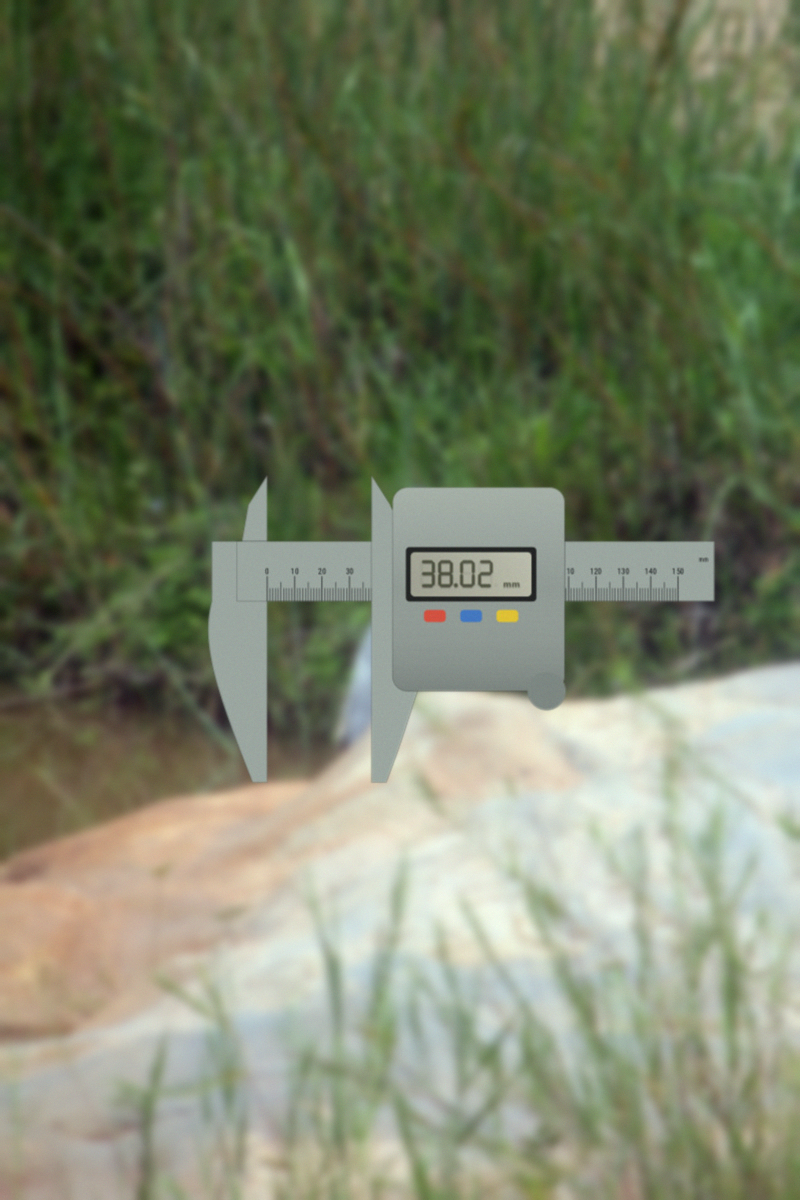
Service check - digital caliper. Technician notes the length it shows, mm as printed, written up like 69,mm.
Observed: 38.02,mm
